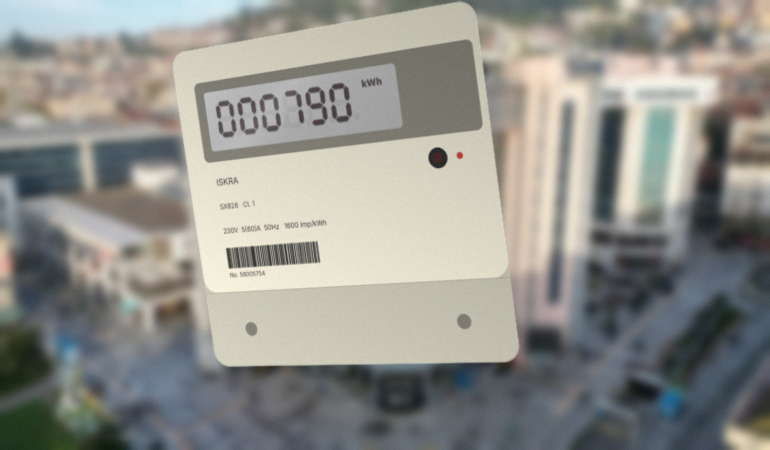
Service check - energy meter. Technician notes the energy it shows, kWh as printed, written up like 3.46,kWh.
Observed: 790,kWh
